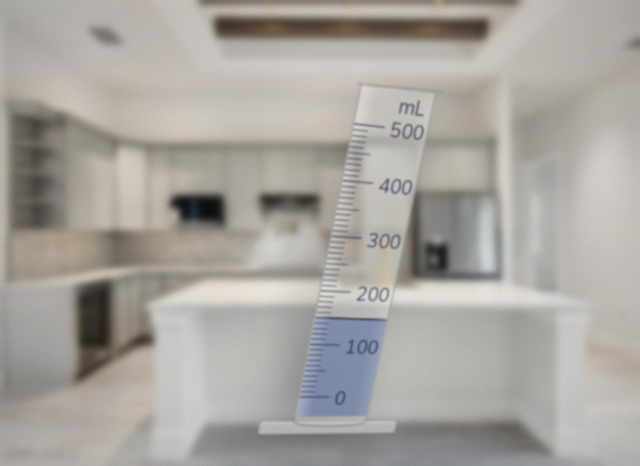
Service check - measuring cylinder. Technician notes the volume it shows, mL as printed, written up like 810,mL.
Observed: 150,mL
